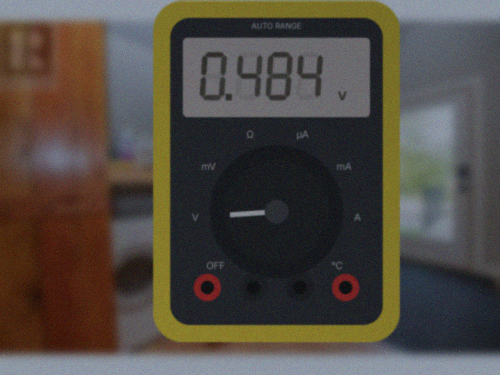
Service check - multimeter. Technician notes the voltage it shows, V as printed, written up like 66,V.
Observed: 0.484,V
